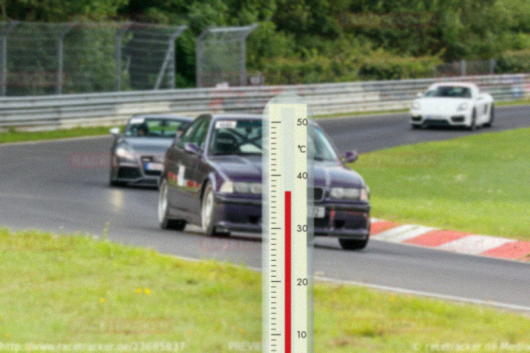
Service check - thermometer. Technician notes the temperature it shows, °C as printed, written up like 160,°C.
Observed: 37,°C
